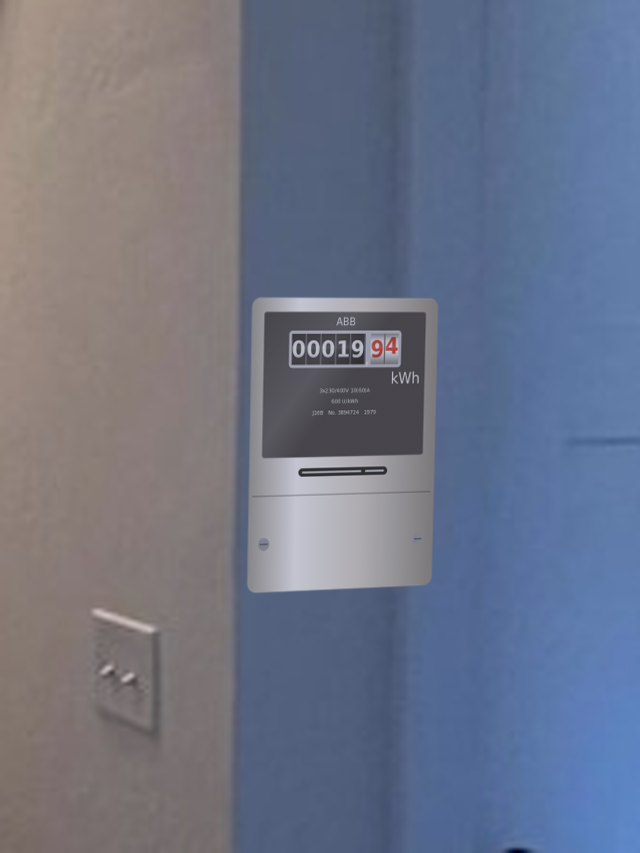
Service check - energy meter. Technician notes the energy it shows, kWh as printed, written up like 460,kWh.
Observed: 19.94,kWh
